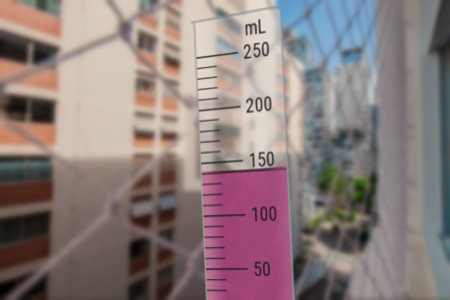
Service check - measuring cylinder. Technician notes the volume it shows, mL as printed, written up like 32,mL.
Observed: 140,mL
